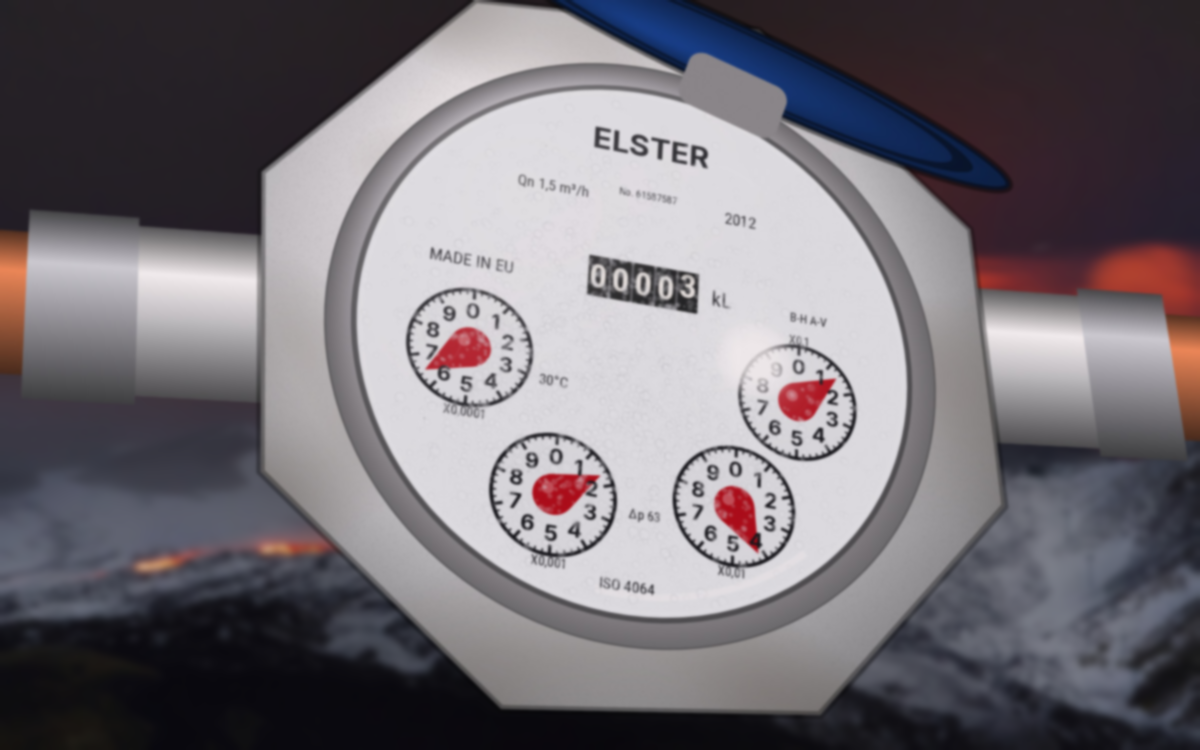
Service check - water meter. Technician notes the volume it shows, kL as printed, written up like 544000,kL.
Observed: 3.1416,kL
